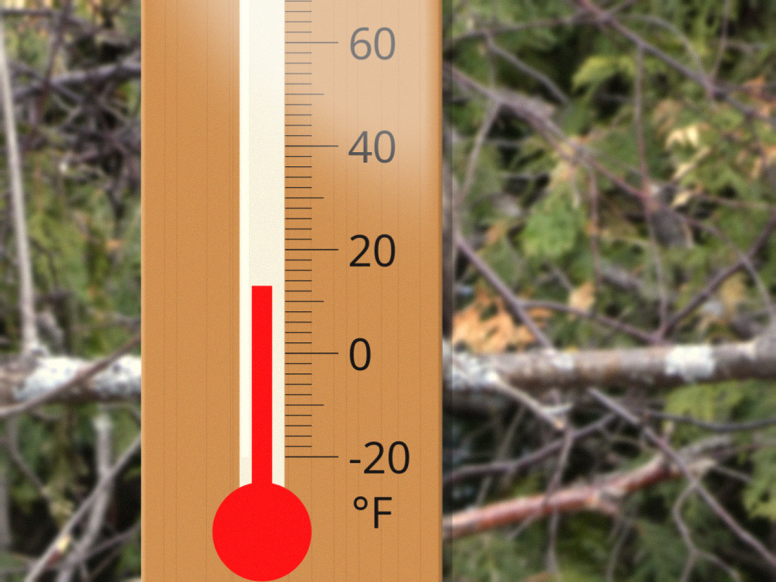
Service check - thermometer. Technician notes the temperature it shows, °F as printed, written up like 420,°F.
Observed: 13,°F
